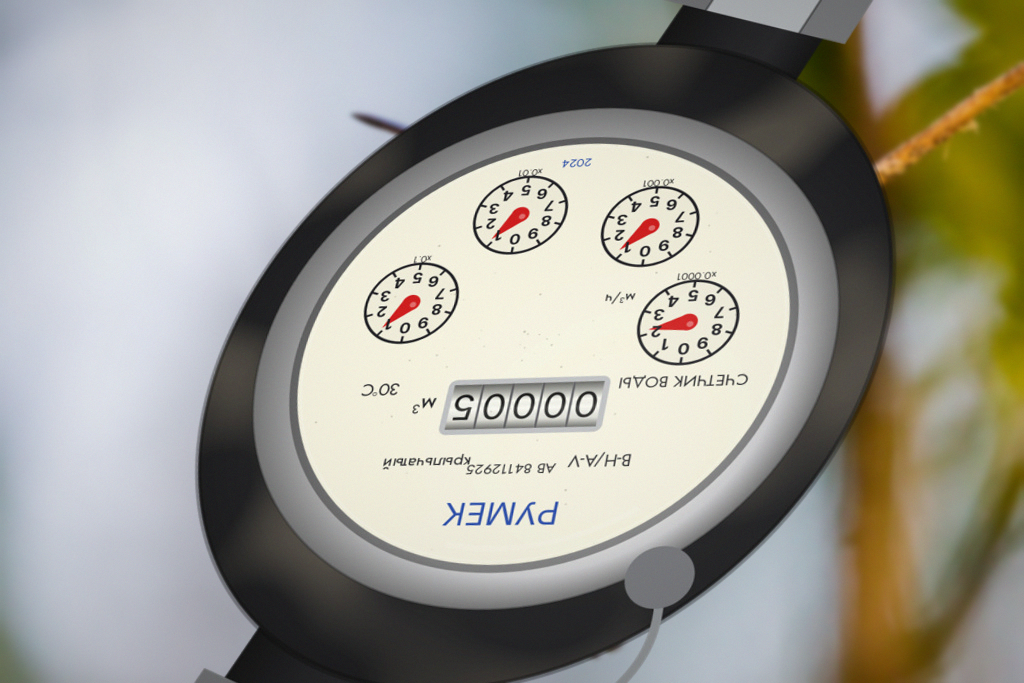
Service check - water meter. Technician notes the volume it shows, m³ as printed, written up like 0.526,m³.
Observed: 5.1112,m³
